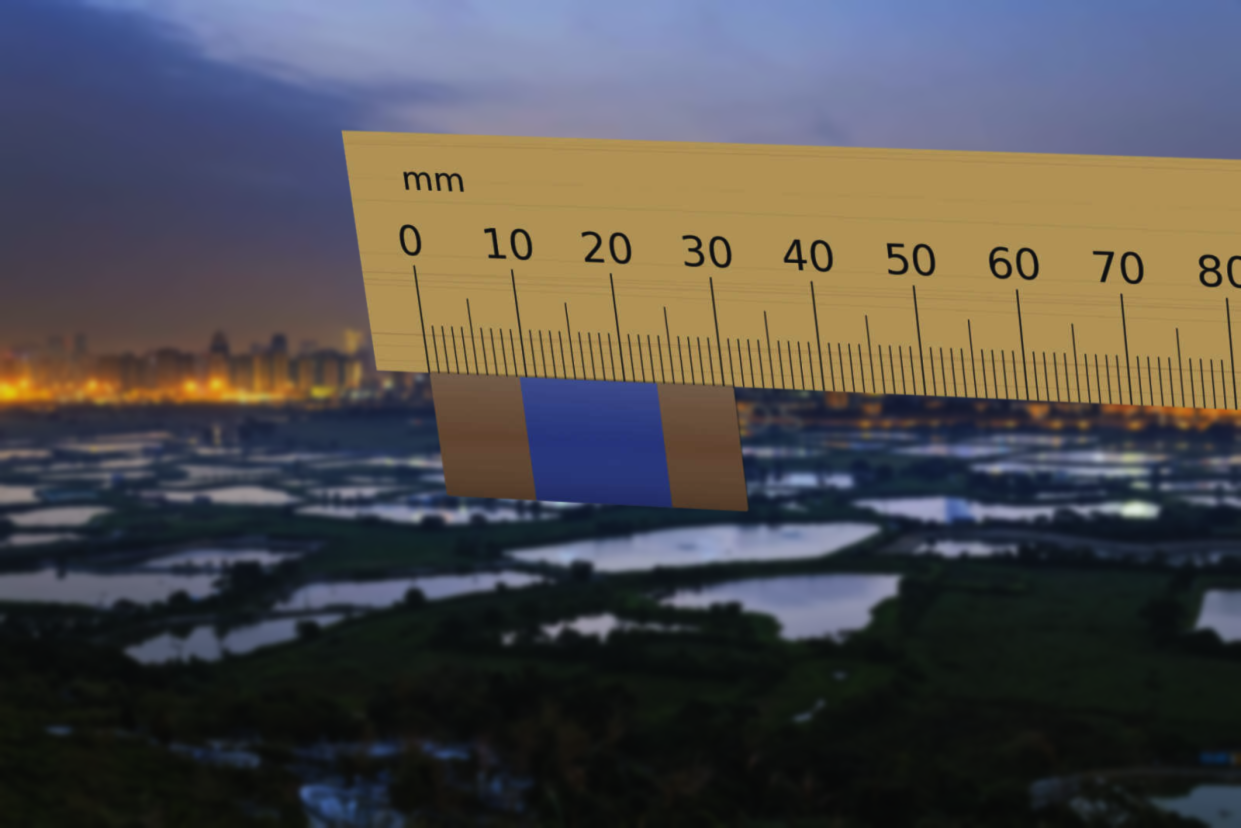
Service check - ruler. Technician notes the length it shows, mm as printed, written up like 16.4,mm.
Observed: 31,mm
